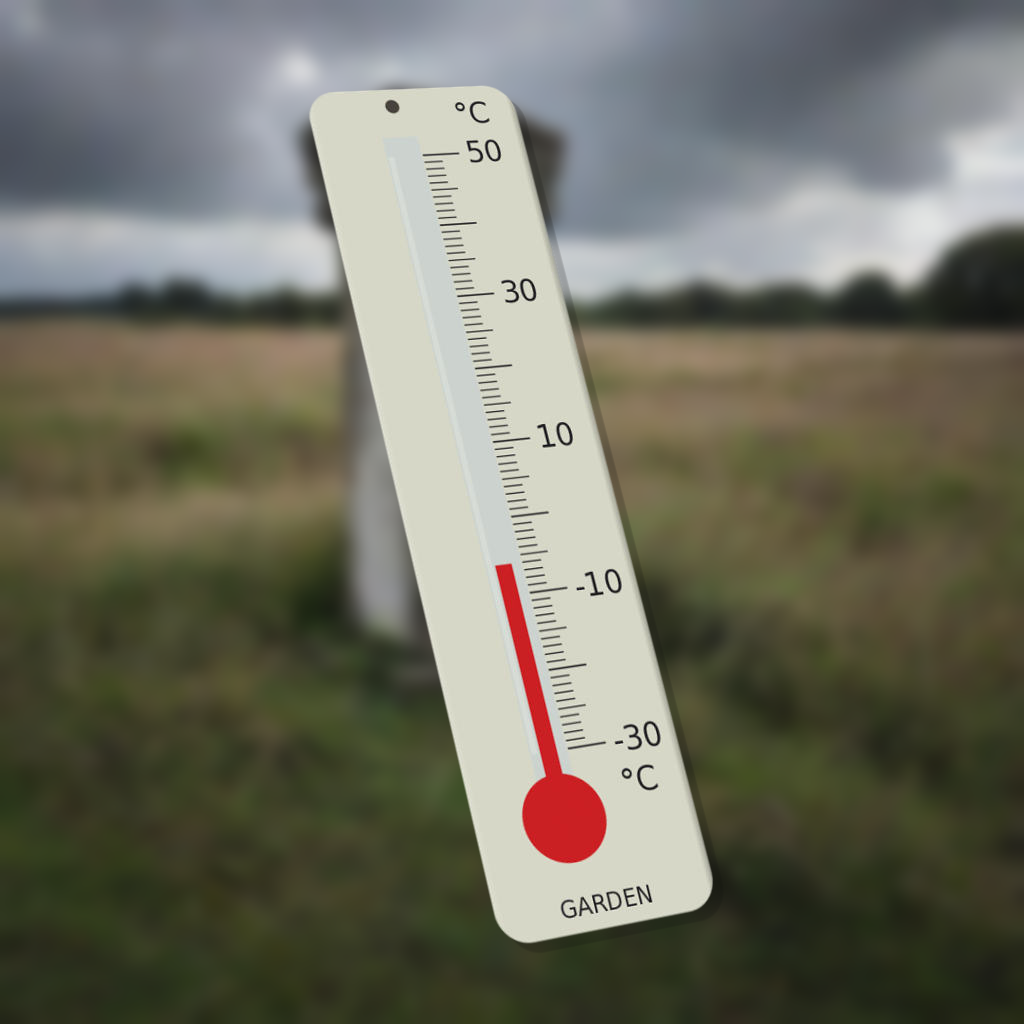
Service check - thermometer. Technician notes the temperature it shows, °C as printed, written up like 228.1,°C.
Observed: -6,°C
